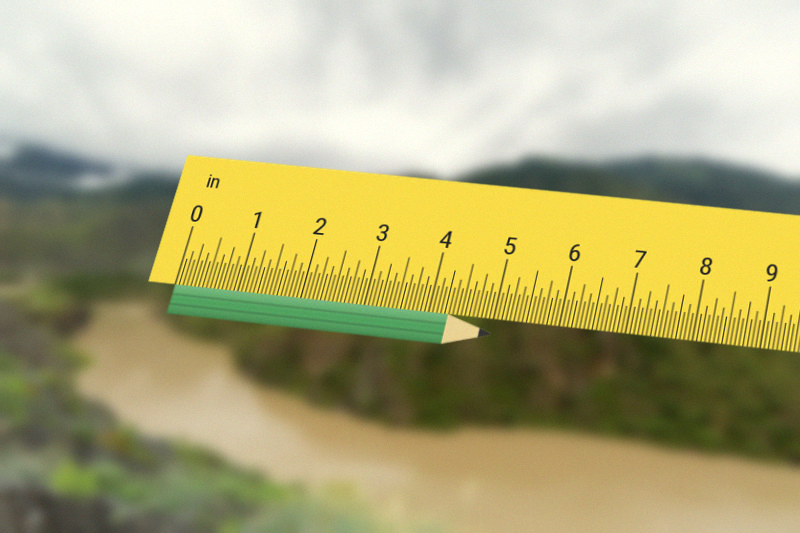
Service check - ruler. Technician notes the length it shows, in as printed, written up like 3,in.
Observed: 5,in
